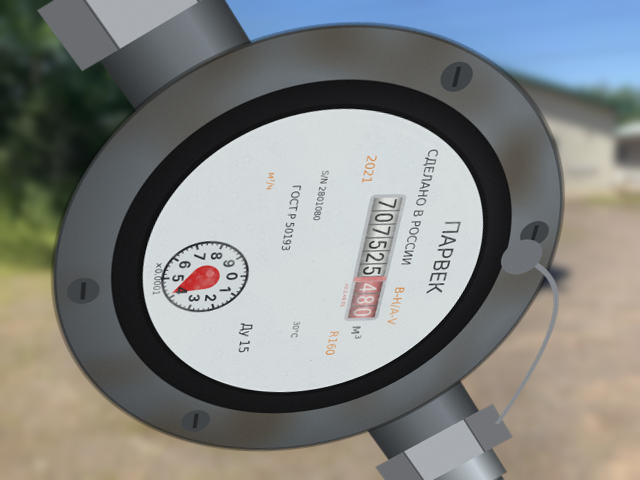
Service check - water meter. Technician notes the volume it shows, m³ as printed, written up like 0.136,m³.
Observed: 707525.4804,m³
